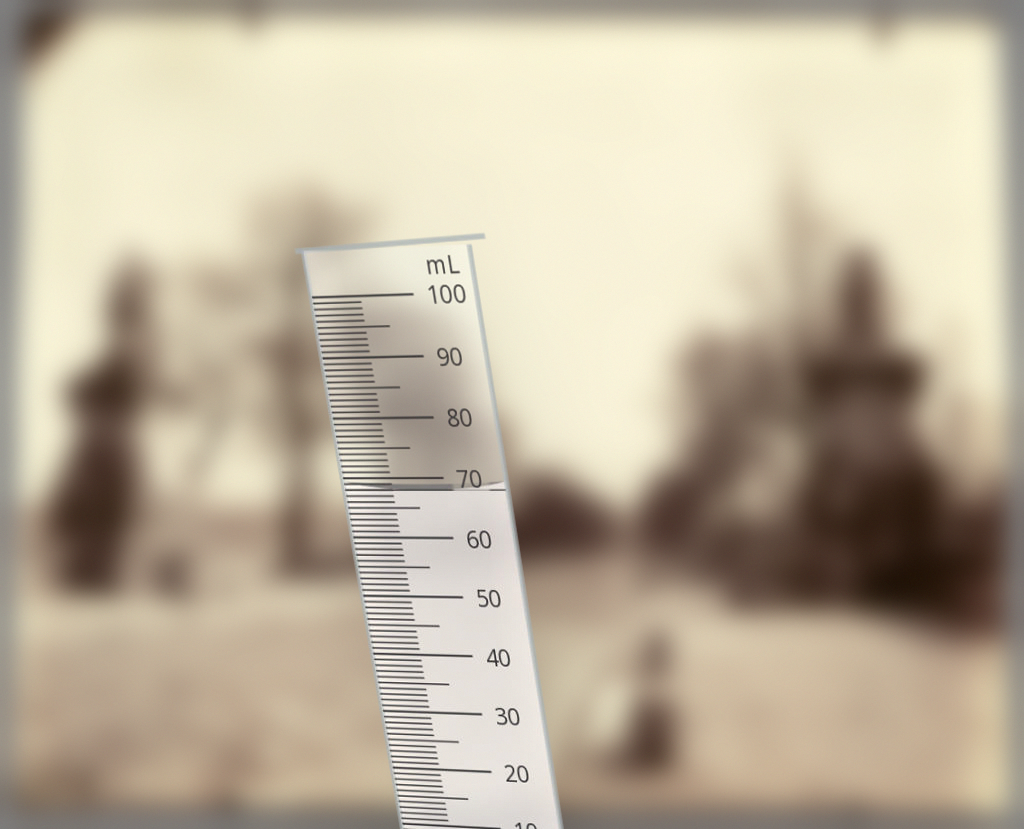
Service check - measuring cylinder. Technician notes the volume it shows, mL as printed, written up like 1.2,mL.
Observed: 68,mL
